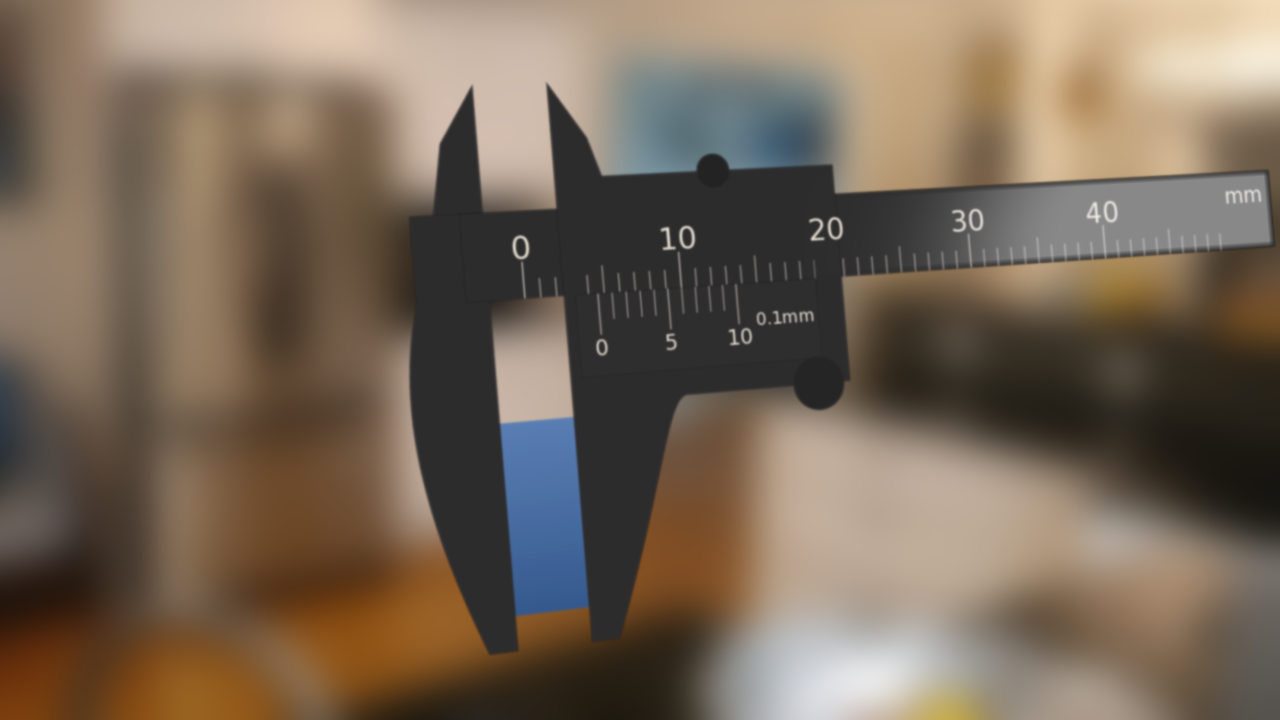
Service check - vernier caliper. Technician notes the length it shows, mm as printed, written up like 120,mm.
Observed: 4.6,mm
